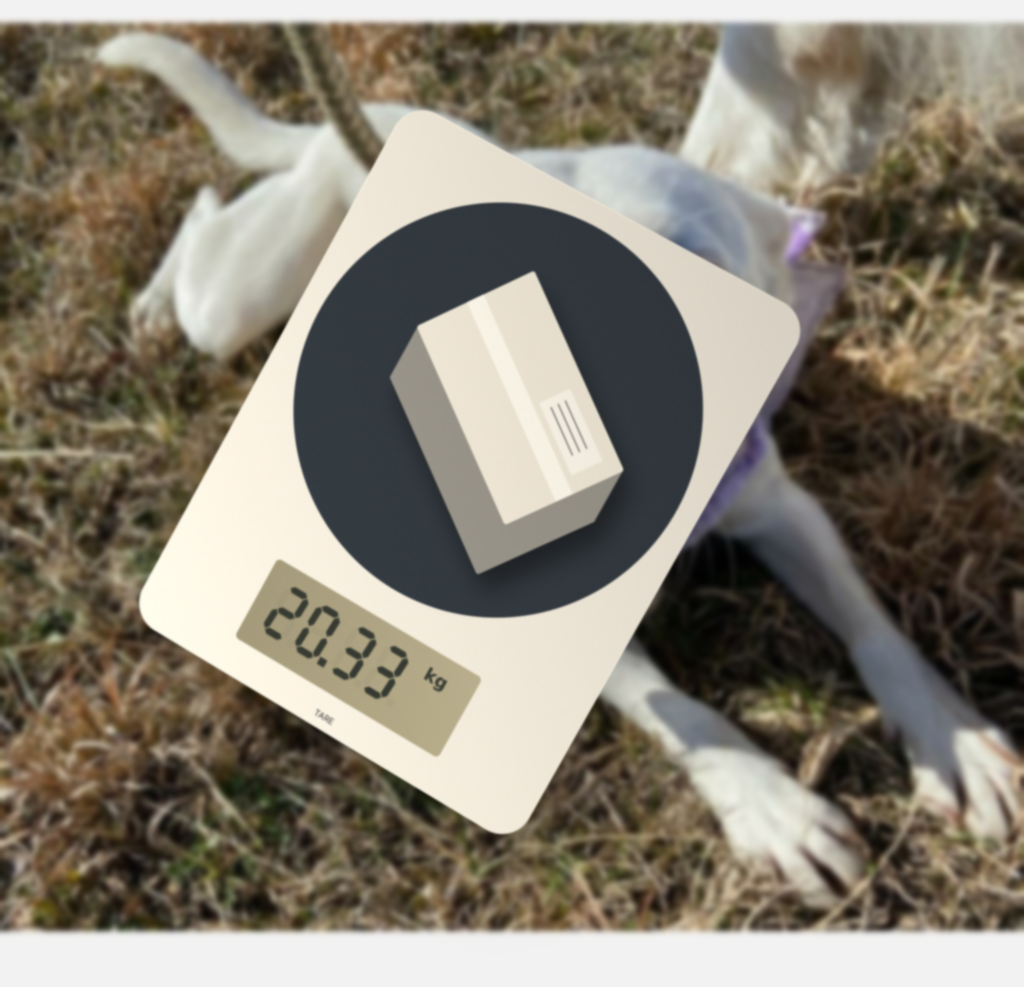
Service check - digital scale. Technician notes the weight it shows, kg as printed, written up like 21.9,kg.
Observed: 20.33,kg
